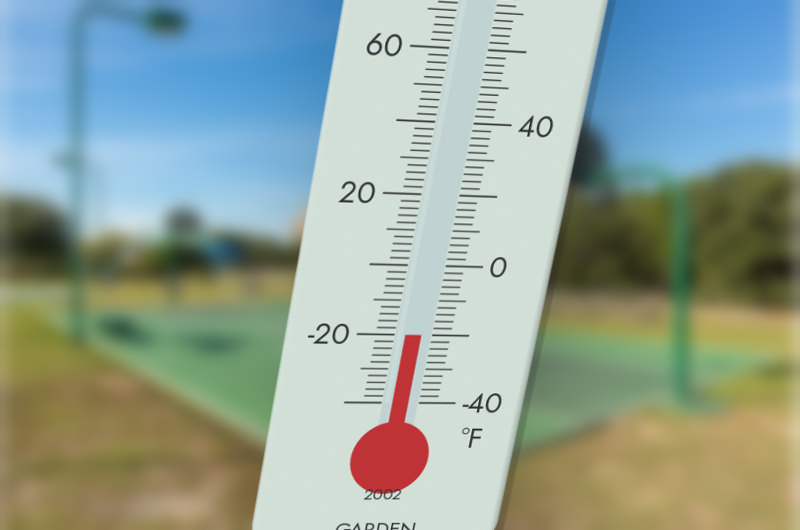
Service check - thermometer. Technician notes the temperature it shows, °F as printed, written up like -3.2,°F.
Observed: -20,°F
